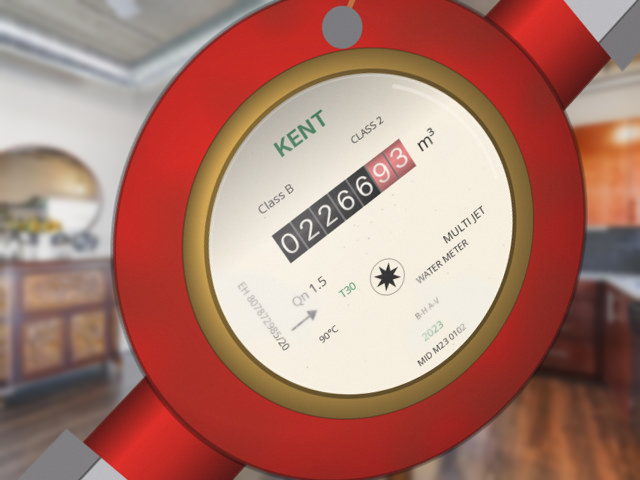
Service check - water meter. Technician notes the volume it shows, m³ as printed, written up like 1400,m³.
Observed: 2266.93,m³
